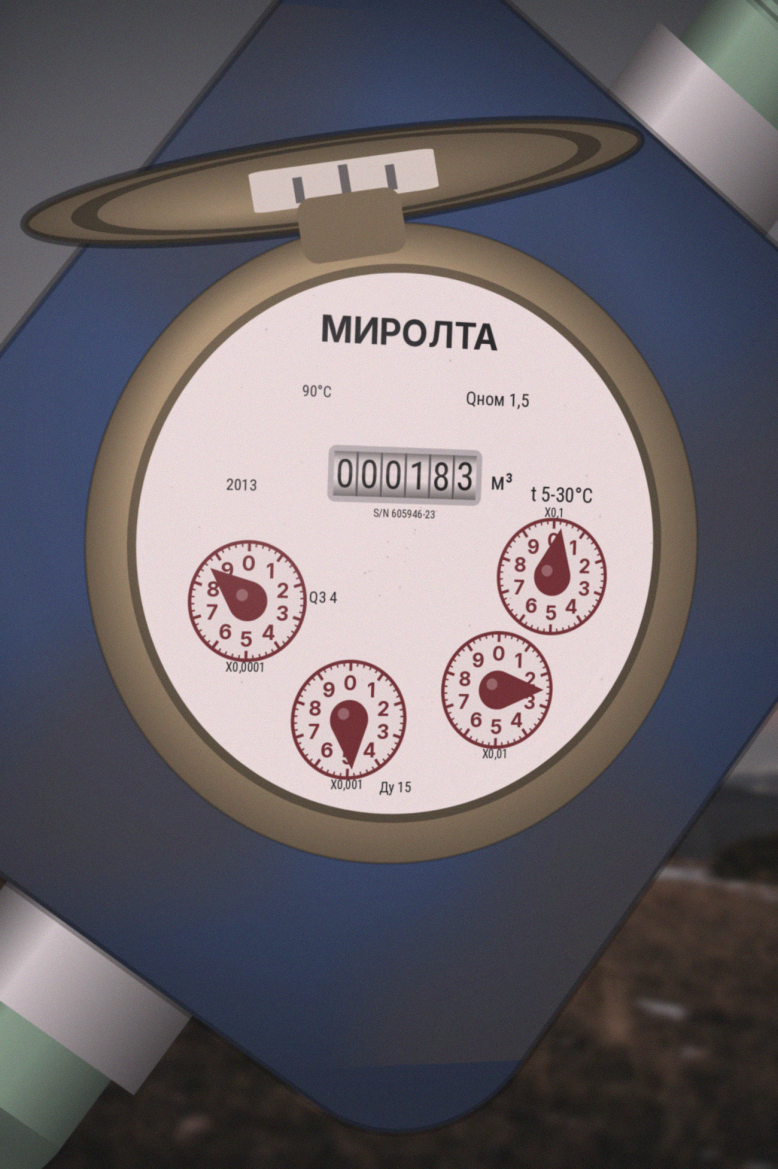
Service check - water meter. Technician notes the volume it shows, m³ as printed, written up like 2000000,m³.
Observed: 183.0248,m³
